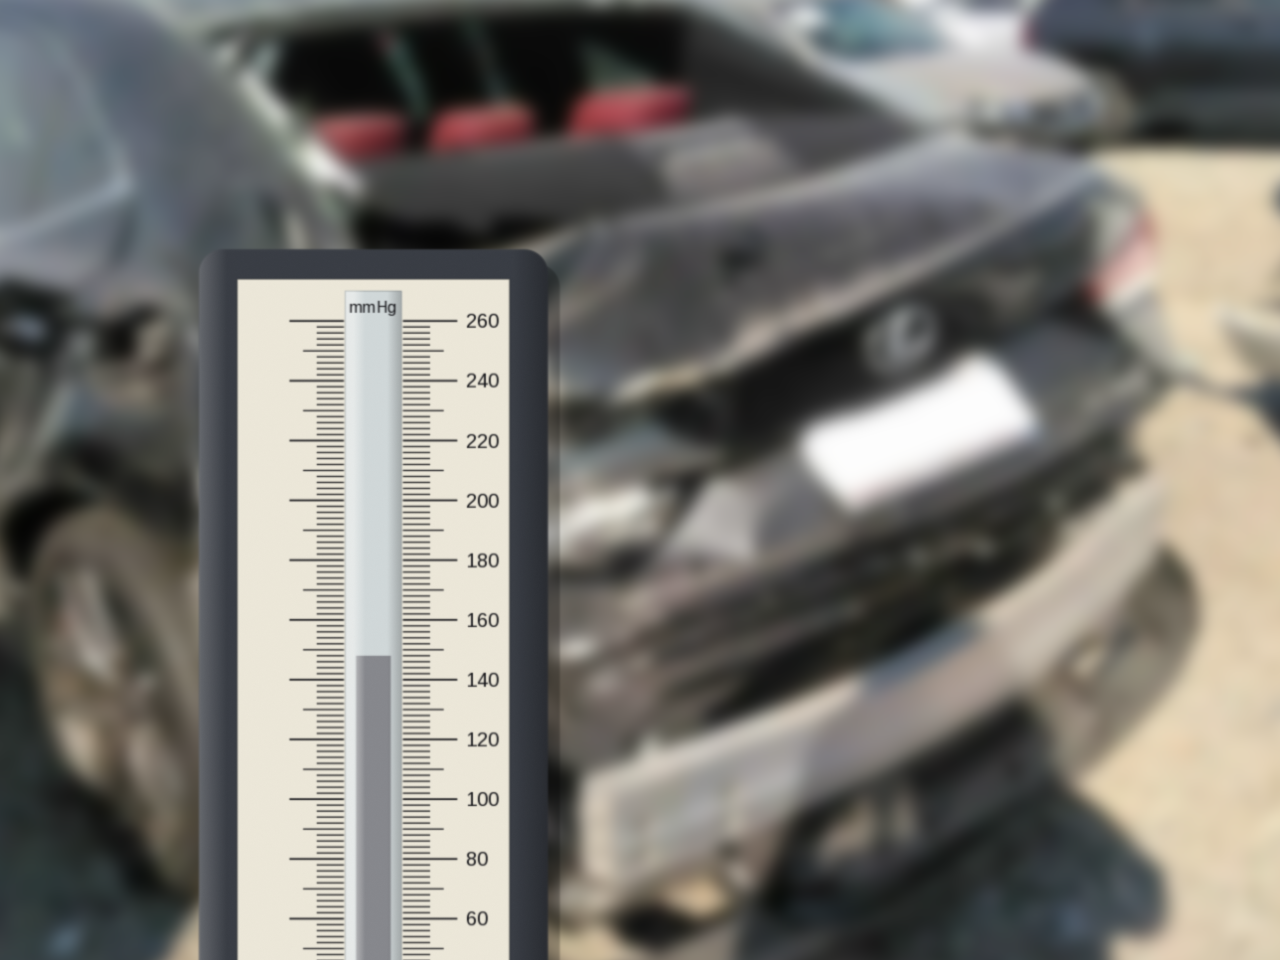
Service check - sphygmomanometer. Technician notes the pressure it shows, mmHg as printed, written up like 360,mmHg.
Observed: 148,mmHg
